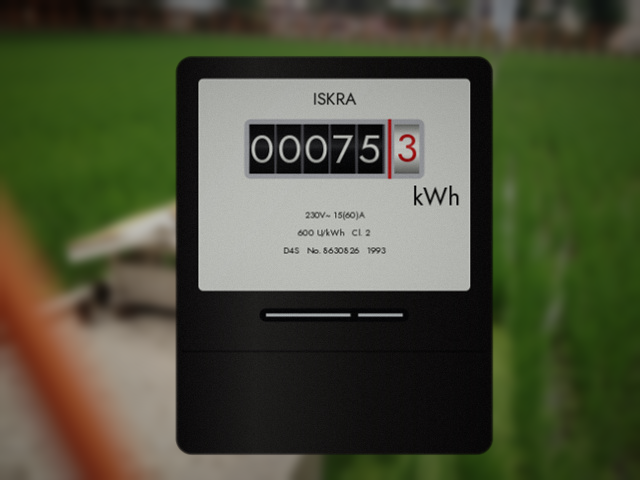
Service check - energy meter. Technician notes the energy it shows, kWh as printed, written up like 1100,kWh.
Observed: 75.3,kWh
